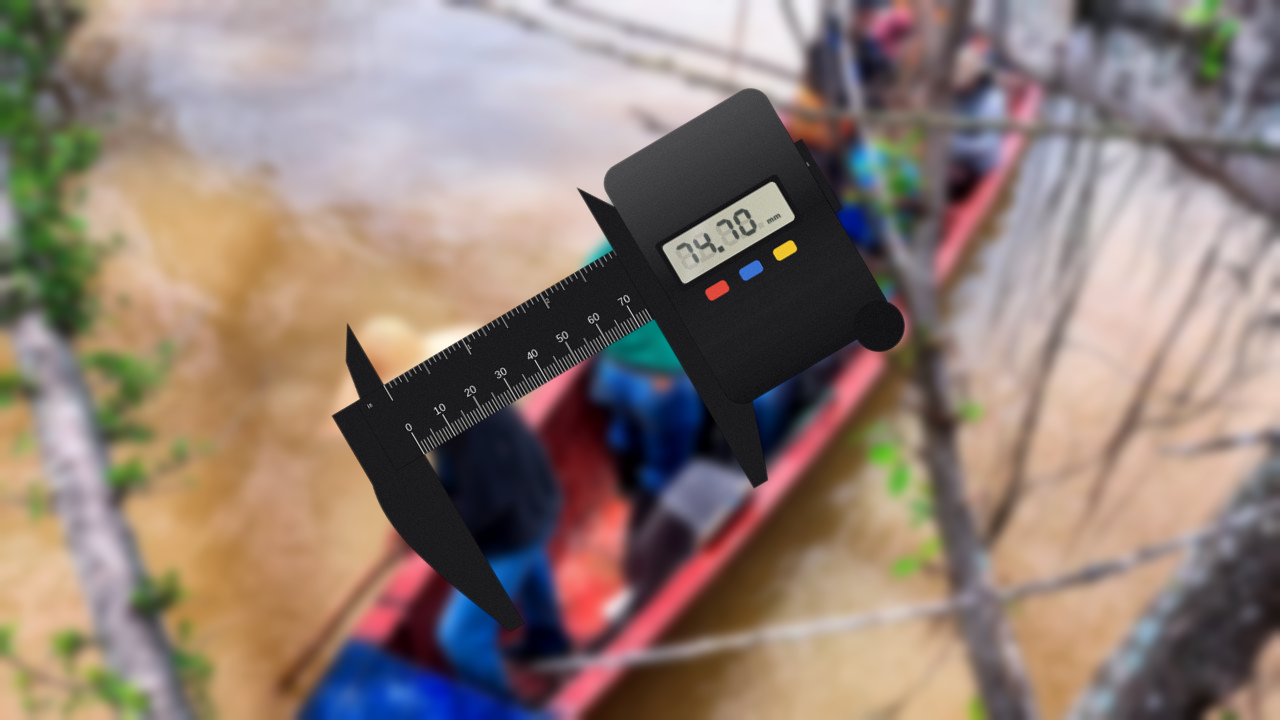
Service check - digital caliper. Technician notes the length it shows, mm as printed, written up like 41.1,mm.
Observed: 74.70,mm
